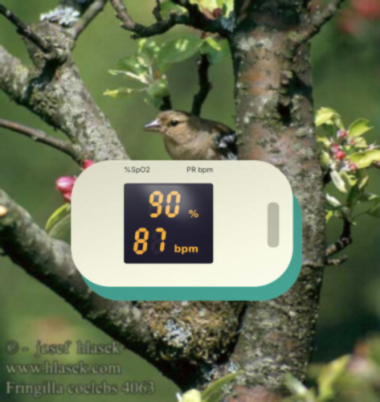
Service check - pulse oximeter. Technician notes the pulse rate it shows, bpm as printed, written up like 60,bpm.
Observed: 87,bpm
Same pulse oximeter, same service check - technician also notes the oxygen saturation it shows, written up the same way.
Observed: 90,%
